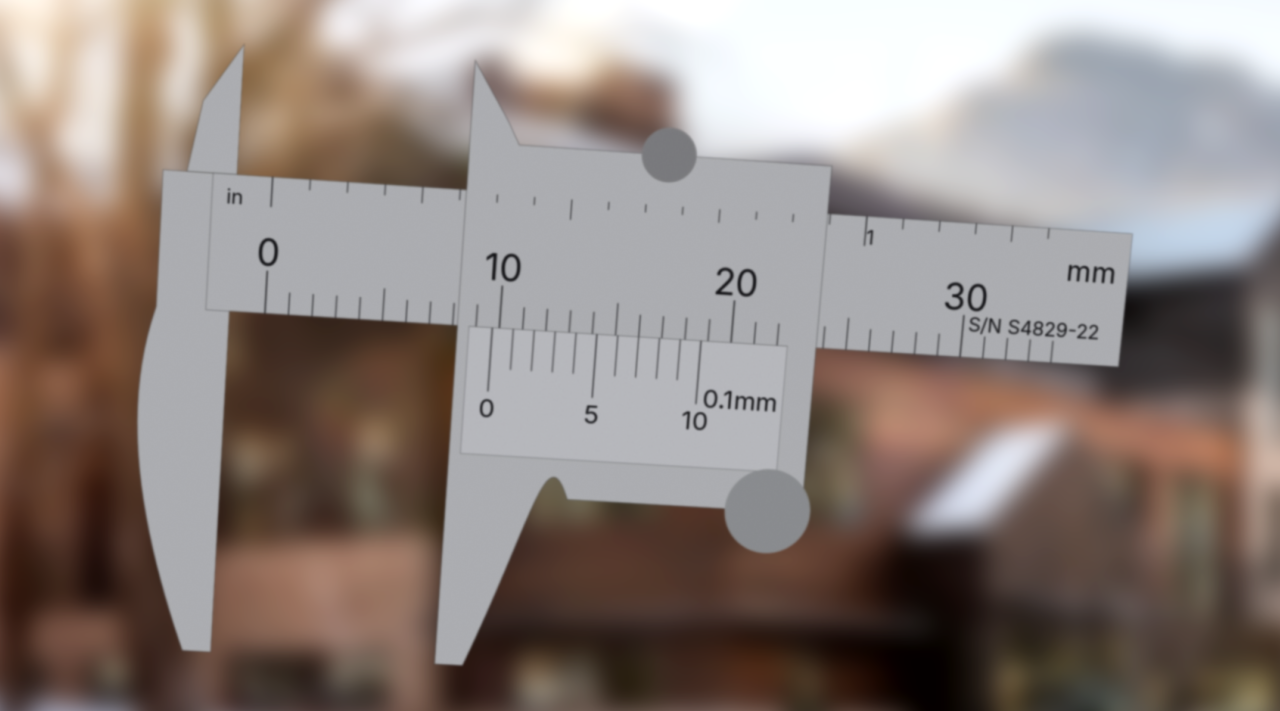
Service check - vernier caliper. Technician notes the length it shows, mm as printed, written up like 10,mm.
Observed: 9.7,mm
